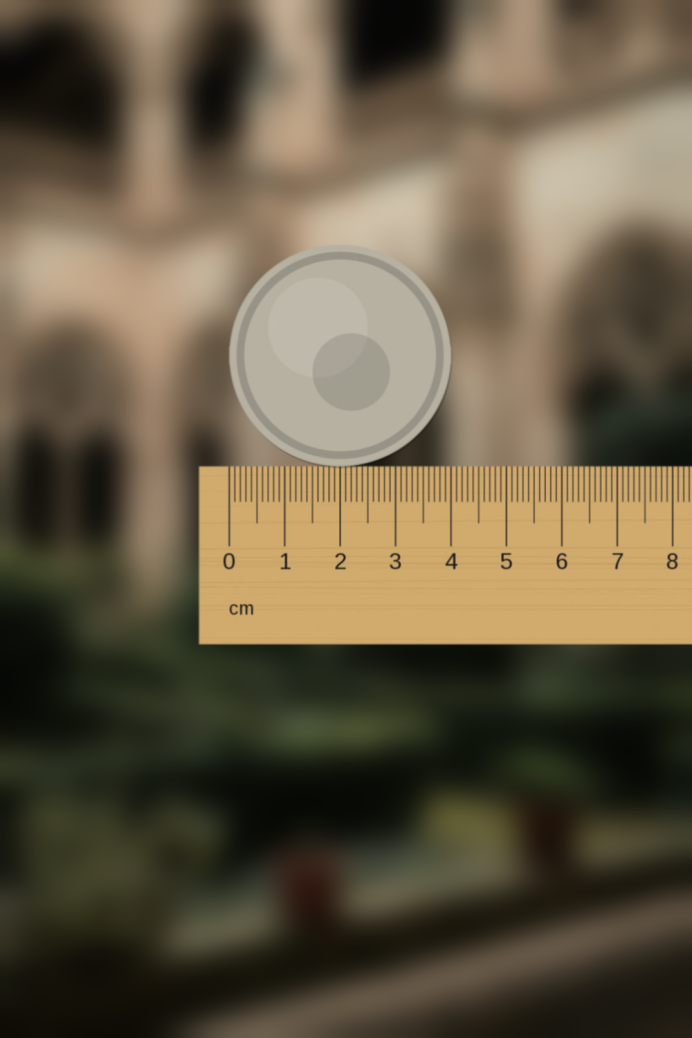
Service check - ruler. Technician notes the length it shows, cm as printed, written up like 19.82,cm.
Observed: 4,cm
